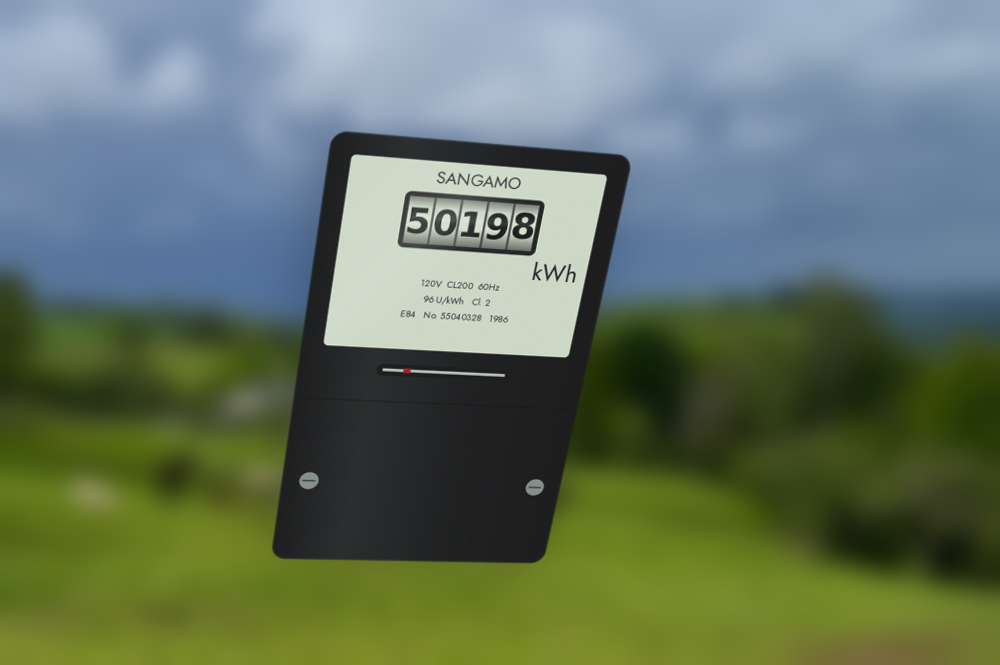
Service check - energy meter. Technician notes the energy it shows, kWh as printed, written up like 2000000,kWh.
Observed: 50198,kWh
